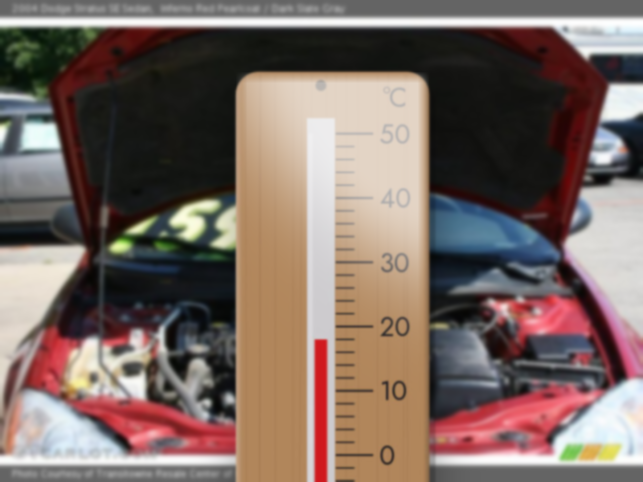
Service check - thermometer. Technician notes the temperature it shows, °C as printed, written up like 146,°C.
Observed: 18,°C
